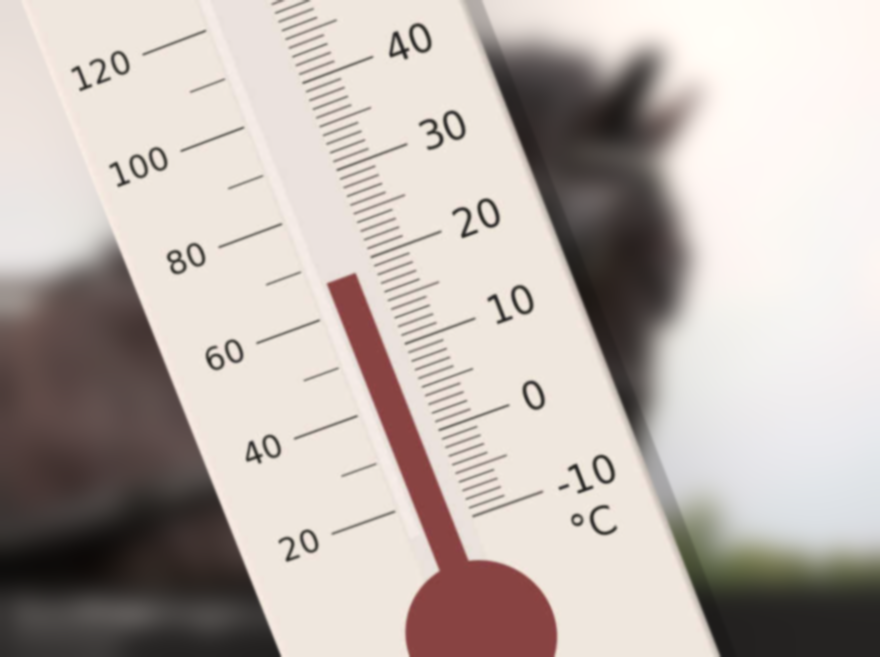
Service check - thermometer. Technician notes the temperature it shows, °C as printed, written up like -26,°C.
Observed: 19,°C
